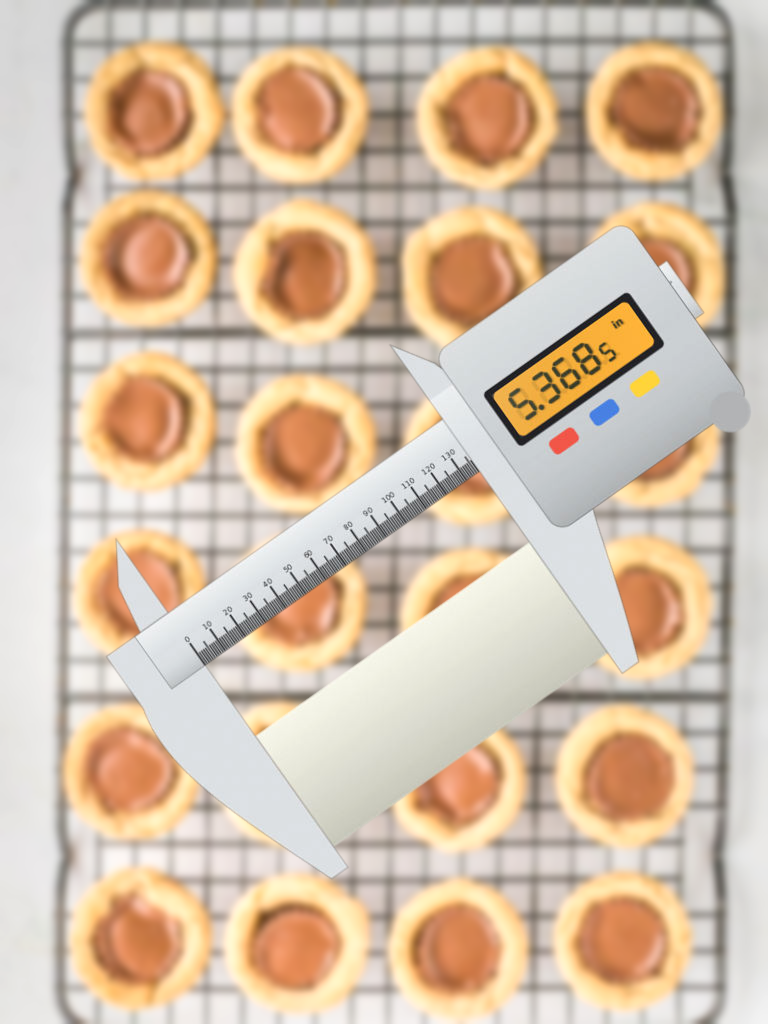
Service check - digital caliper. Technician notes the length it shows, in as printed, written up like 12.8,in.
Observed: 5.3685,in
